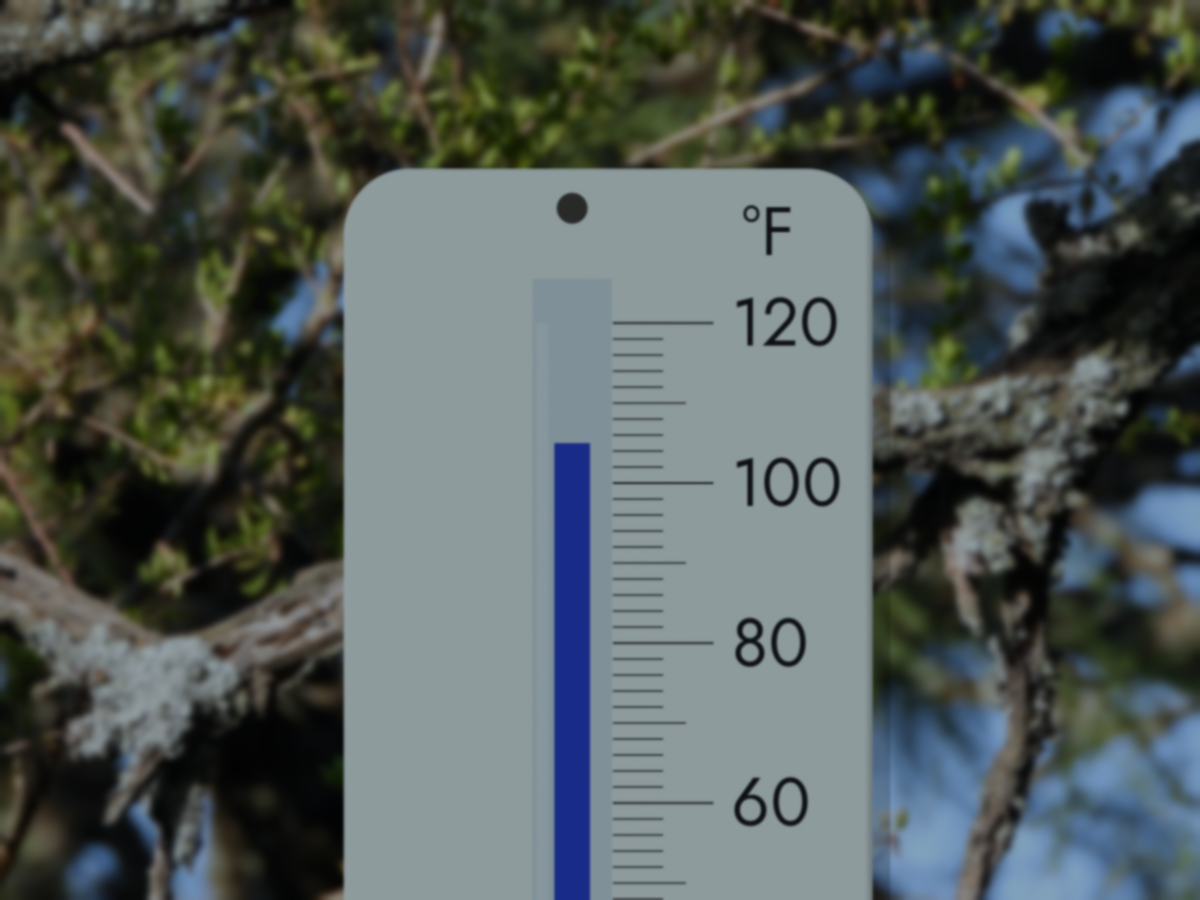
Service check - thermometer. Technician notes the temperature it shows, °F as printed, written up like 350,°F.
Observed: 105,°F
